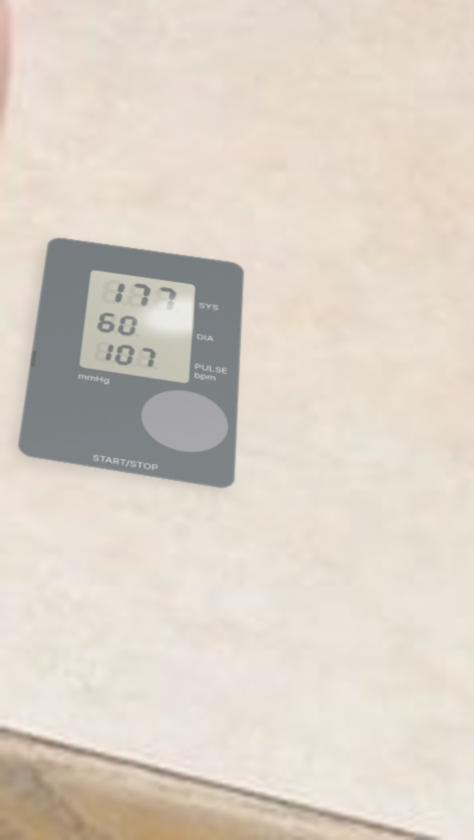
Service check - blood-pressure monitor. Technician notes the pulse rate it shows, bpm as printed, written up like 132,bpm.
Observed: 107,bpm
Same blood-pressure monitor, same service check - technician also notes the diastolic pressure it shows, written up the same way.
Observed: 60,mmHg
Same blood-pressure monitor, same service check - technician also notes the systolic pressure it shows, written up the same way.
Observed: 177,mmHg
